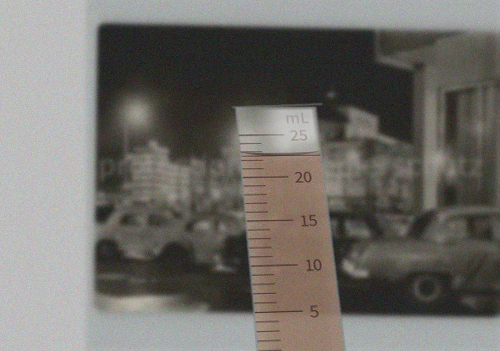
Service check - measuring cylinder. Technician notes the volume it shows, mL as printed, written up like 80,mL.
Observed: 22.5,mL
